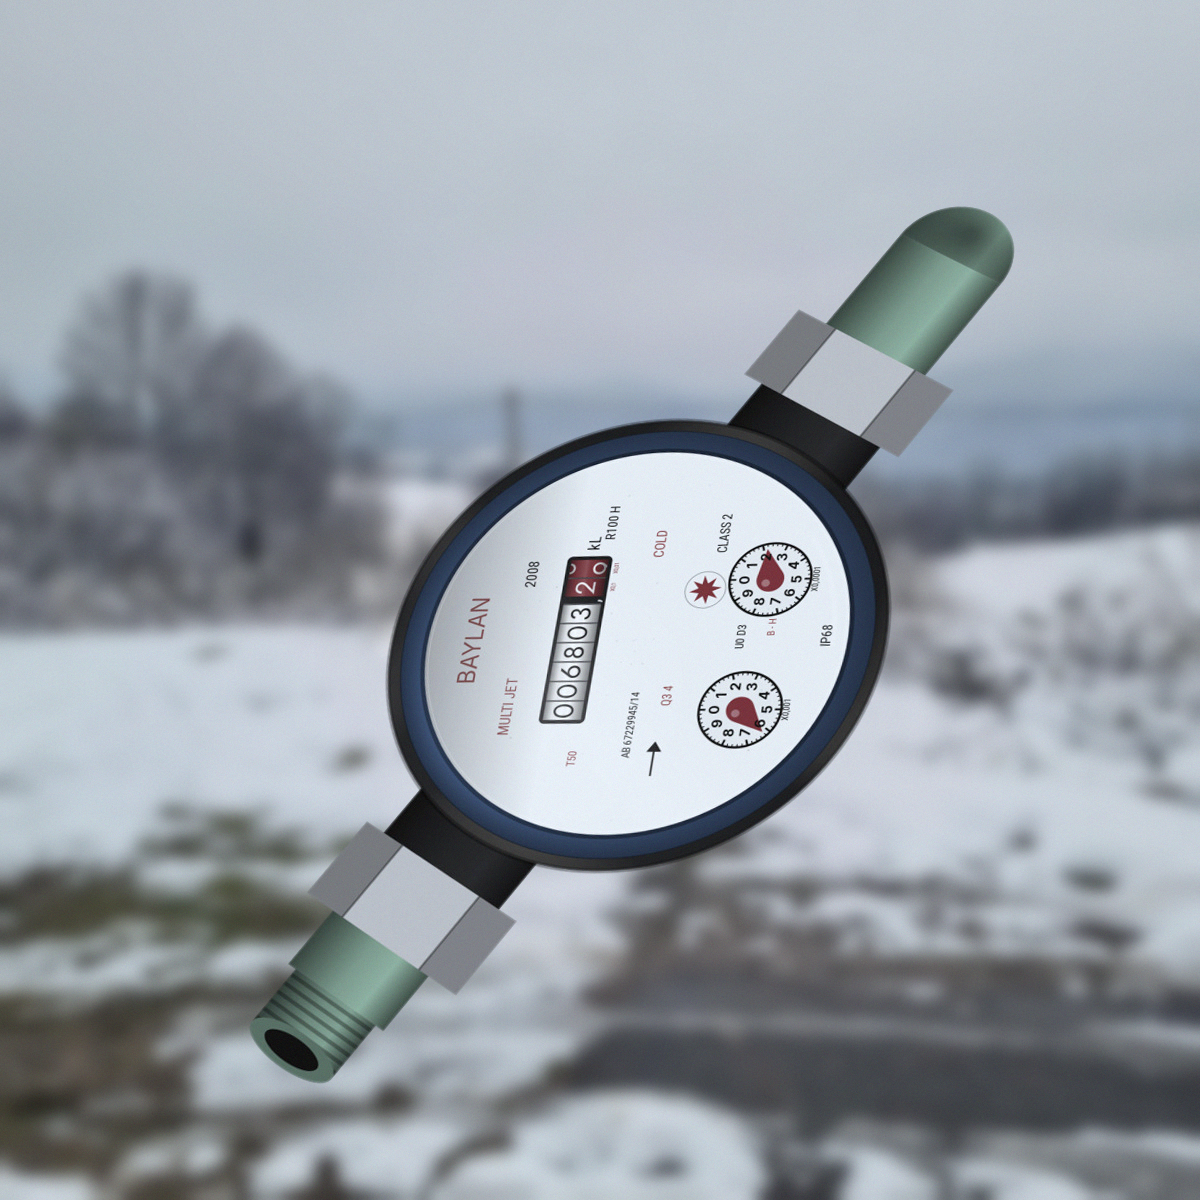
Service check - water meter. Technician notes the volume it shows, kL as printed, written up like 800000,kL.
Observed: 6803.2862,kL
